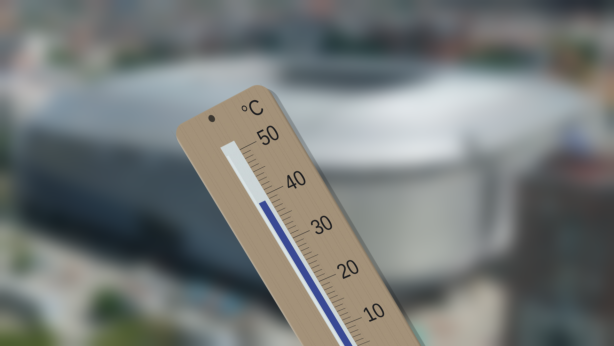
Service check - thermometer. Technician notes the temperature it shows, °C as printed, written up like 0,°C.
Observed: 39,°C
